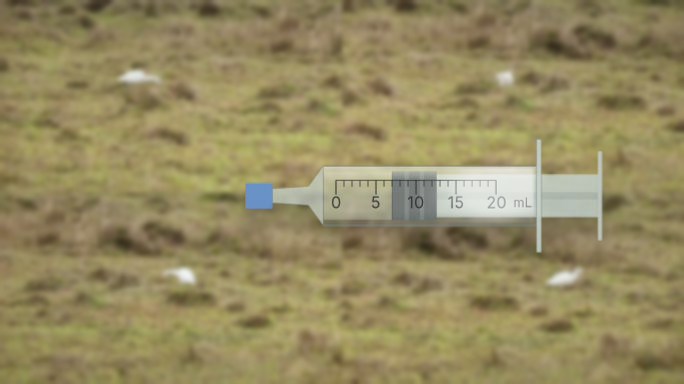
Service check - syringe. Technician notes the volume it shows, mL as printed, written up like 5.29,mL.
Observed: 7,mL
